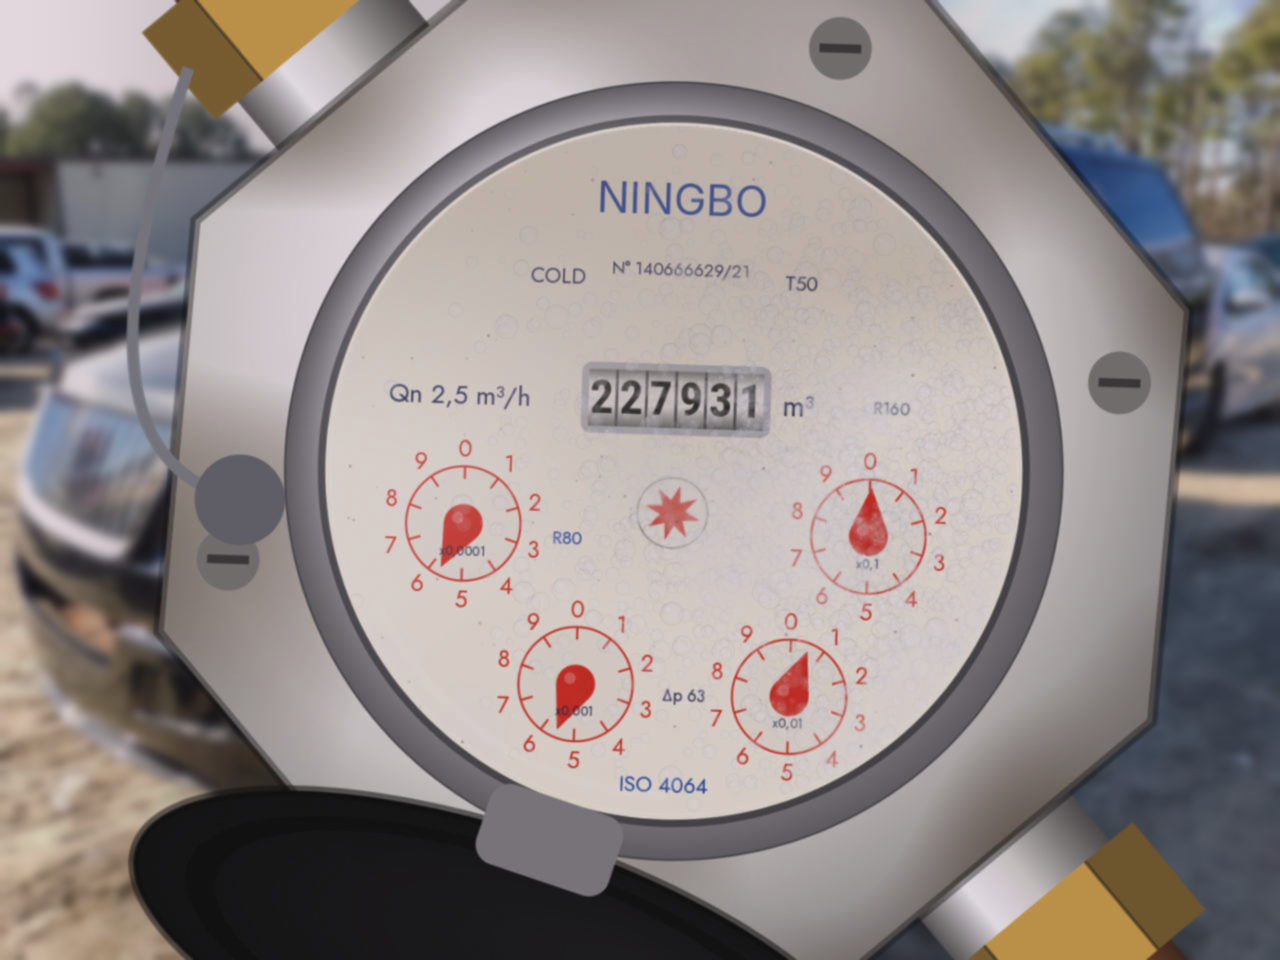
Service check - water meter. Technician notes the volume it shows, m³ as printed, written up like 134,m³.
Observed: 227931.0055,m³
